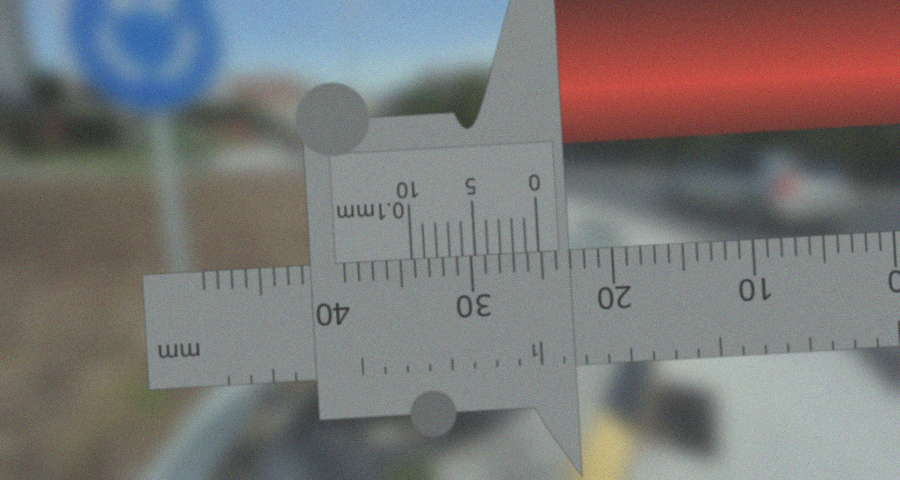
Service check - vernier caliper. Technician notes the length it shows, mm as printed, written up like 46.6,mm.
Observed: 25.2,mm
